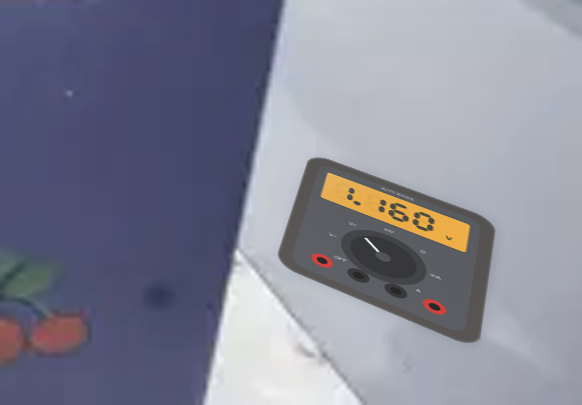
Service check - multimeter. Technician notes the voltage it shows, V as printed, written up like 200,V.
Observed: 1.160,V
